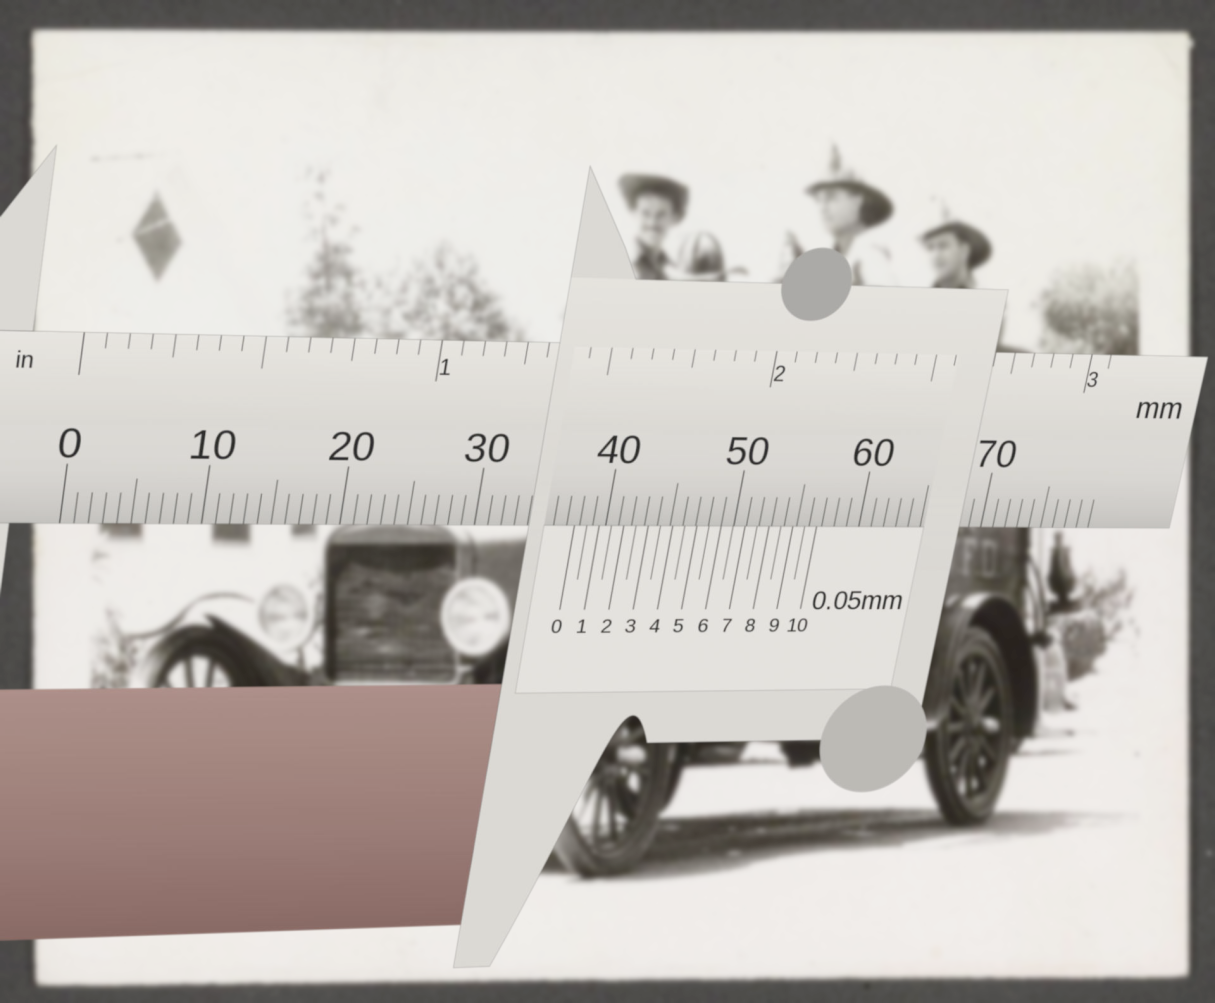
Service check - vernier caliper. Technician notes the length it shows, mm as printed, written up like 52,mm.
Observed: 37.6,mm
